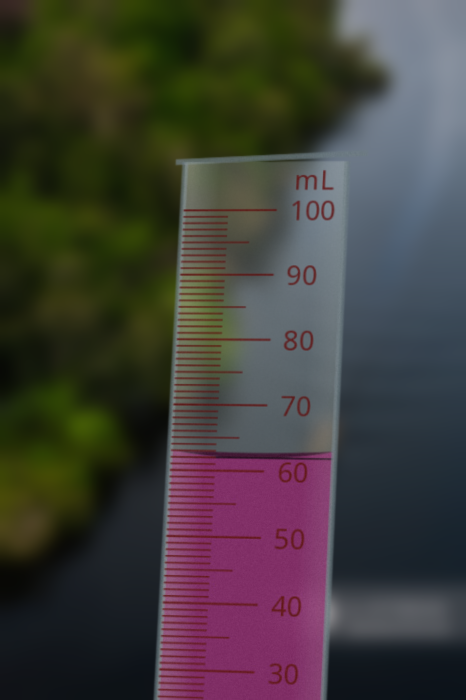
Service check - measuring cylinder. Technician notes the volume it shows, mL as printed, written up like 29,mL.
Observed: 62,mL
